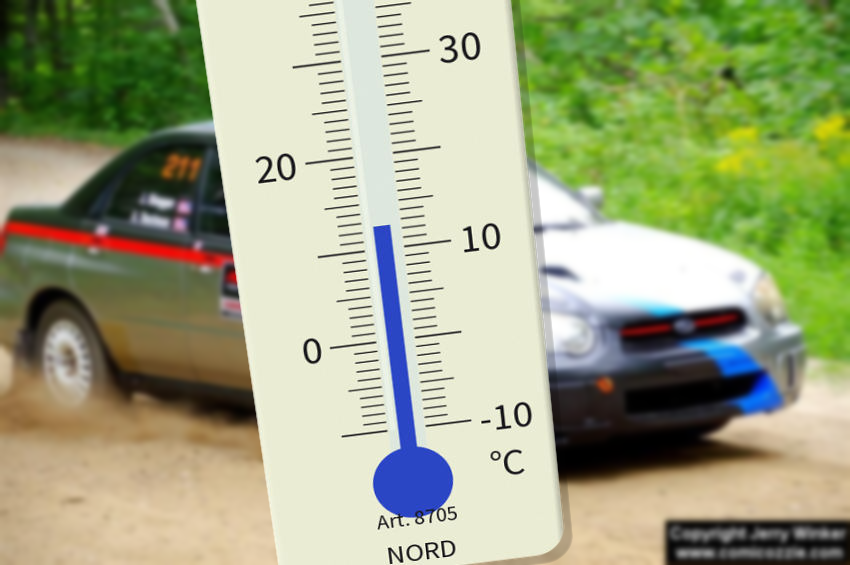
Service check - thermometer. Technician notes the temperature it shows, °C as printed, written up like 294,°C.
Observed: 12.5,°C
